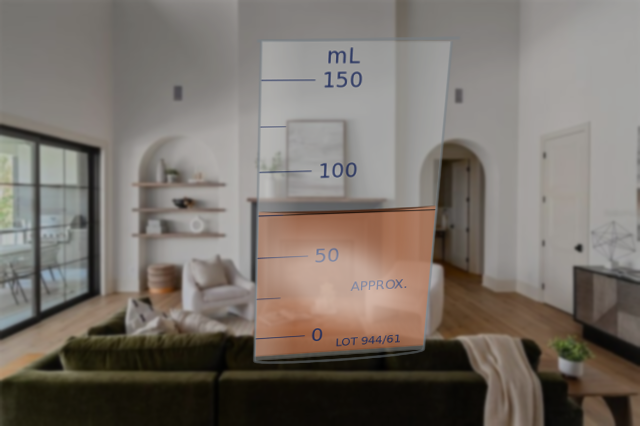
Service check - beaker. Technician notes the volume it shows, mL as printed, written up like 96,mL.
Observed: 75,mL
